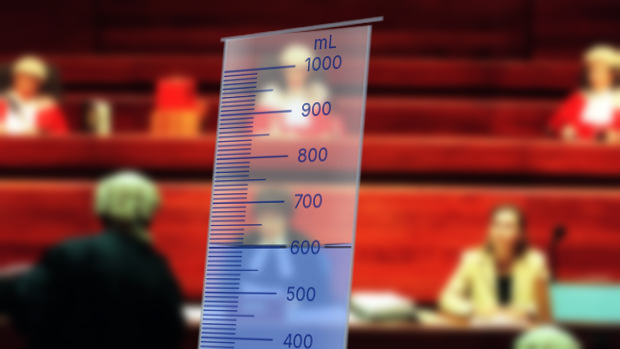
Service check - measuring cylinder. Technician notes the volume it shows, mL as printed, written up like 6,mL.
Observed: 600,mL
